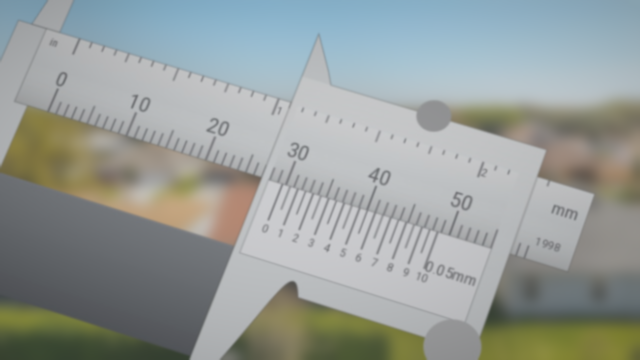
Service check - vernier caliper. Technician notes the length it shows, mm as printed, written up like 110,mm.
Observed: 29.6,mm
